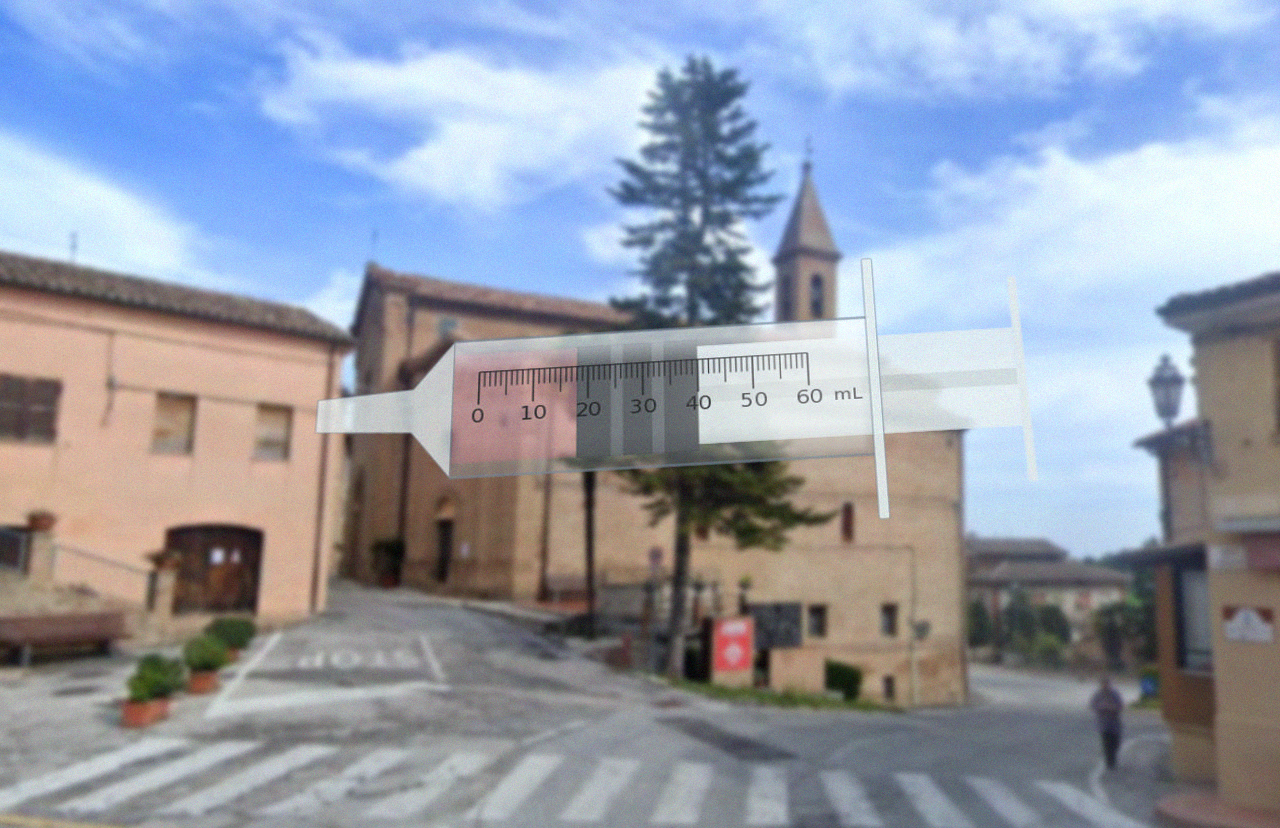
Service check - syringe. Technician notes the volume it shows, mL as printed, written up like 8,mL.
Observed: 18,mL
